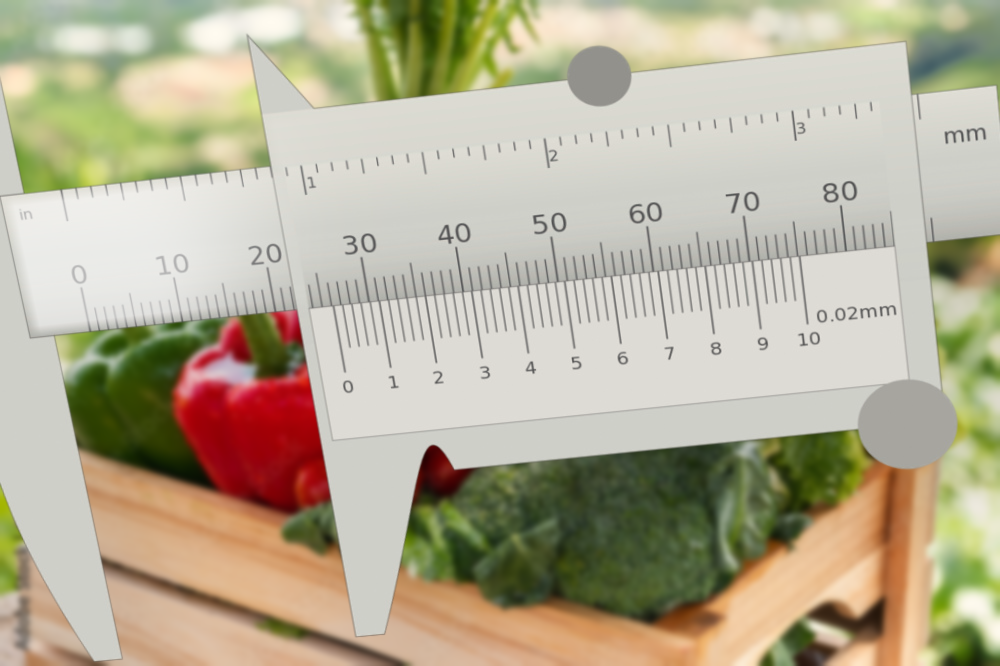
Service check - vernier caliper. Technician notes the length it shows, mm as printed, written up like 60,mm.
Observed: 26.2,mm
